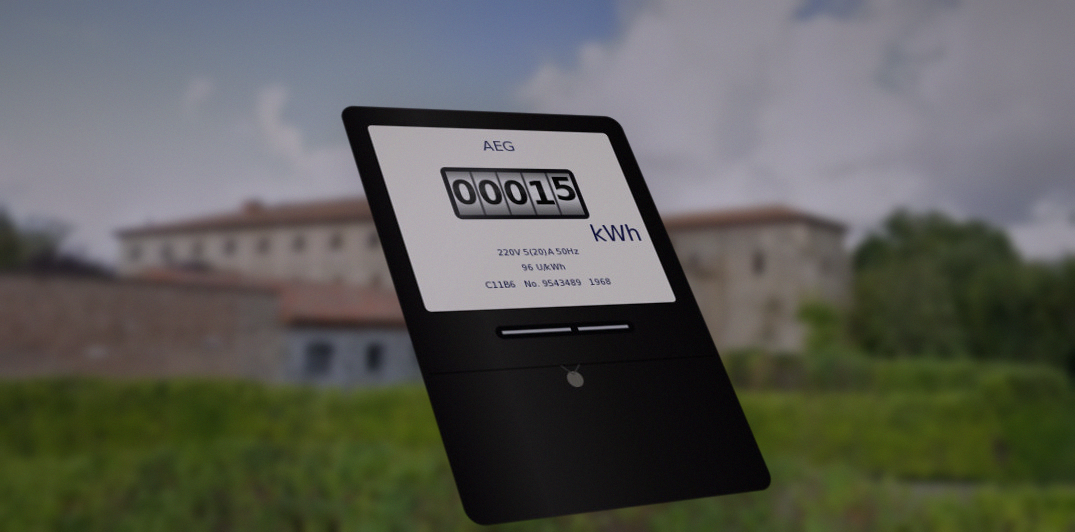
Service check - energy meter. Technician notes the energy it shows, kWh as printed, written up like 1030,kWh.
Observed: 15,kWh
